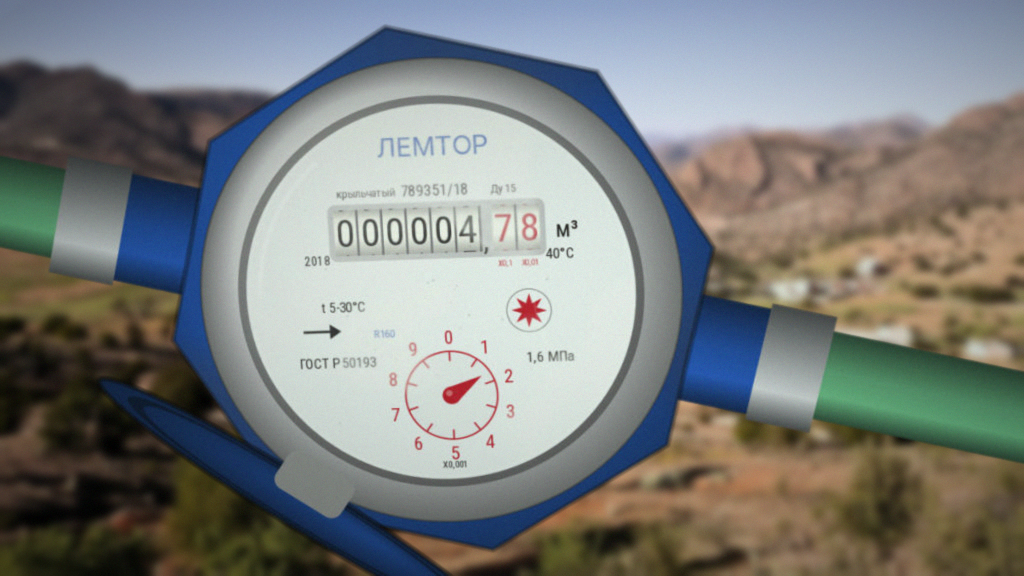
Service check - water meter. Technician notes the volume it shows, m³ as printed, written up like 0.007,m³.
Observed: 4.781,m³
